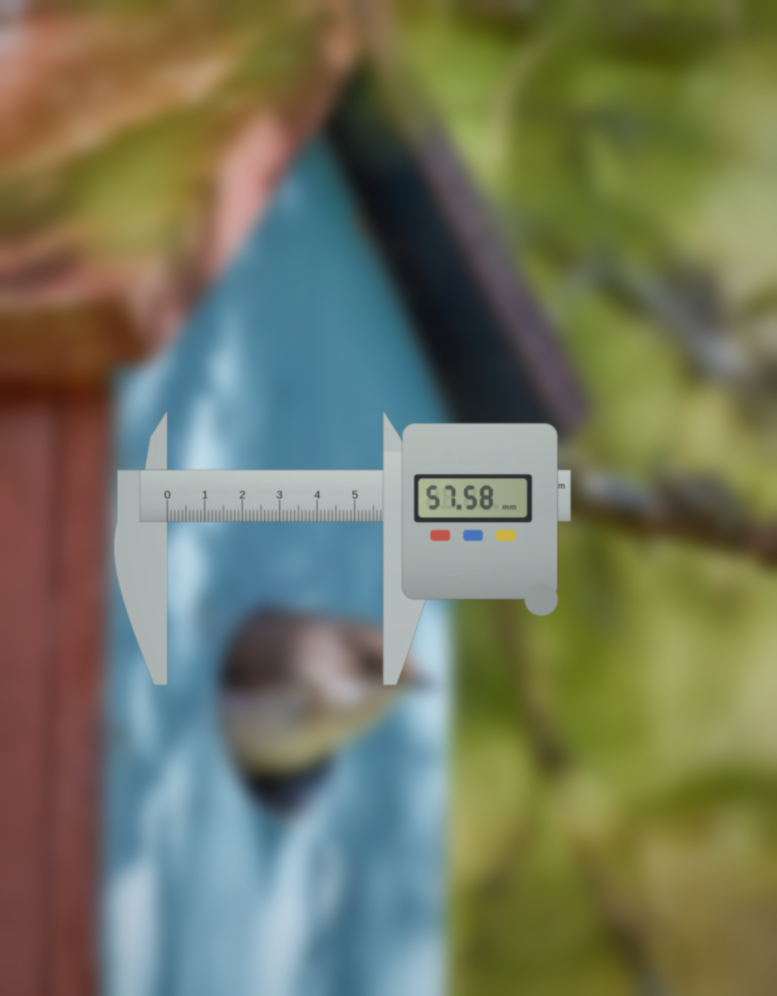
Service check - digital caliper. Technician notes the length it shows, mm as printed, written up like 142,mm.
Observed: 57.58,mm
